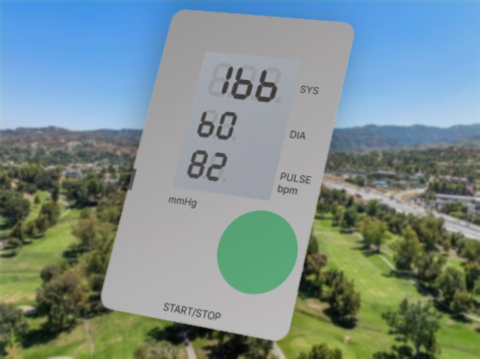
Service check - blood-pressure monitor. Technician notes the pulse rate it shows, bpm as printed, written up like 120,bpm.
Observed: 82,bpm
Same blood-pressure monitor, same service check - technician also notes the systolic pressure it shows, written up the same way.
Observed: 166,mmHg
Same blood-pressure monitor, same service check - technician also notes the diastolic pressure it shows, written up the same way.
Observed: 60,mmHg
